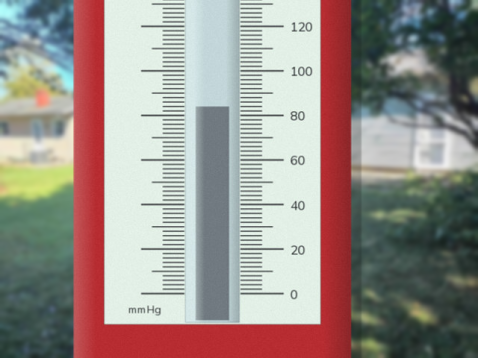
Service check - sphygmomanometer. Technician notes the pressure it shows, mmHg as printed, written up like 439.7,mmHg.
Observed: 84,mmHg
